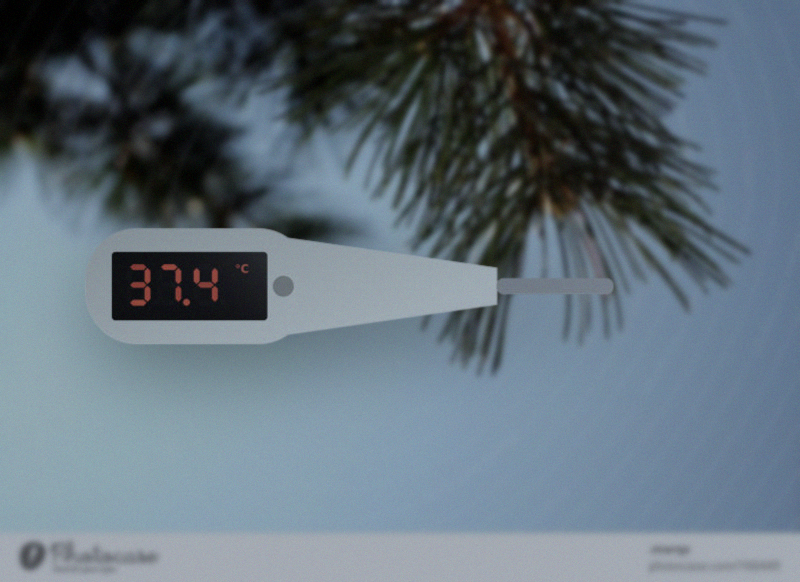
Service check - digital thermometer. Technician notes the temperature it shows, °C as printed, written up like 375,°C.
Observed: 37.4,°C
